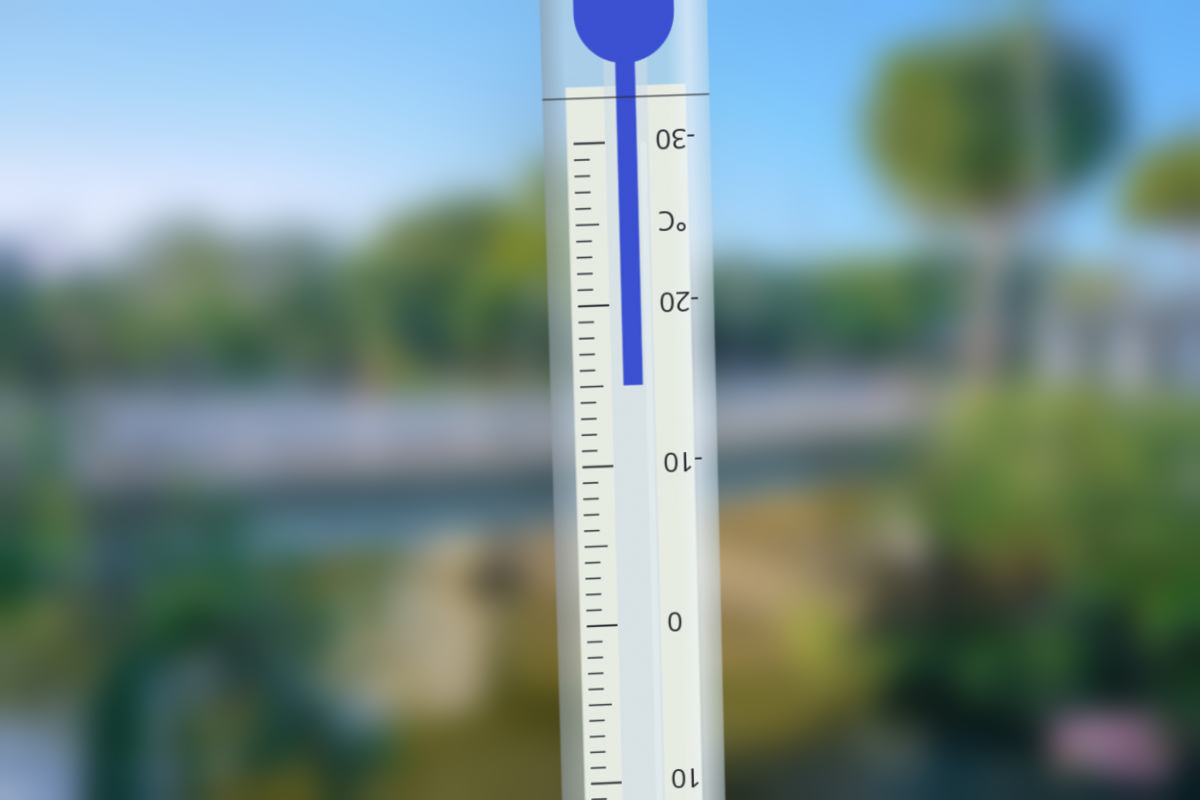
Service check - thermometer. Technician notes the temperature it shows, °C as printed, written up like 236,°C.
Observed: -15,°C
